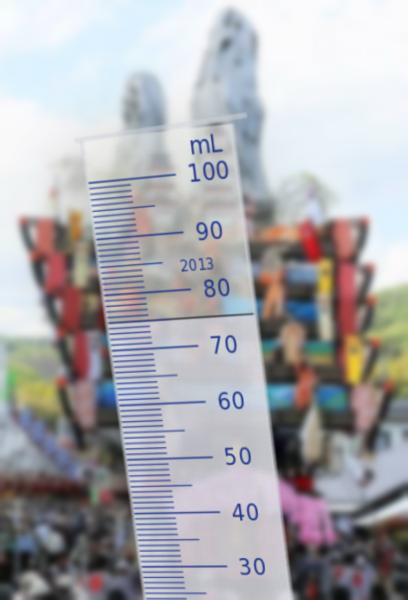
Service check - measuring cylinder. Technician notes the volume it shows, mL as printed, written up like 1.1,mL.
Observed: 75,mL
